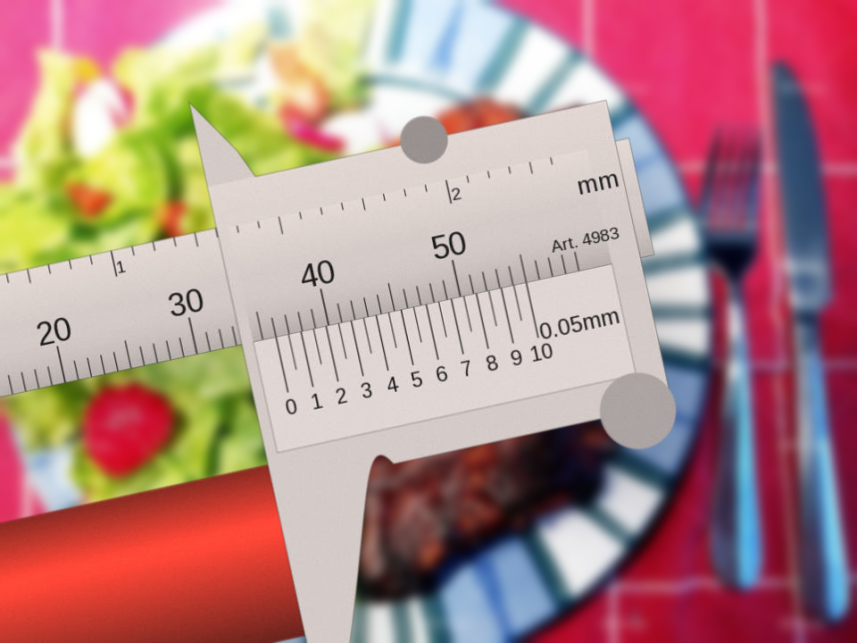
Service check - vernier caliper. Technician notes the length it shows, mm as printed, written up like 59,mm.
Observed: 36.0,mm
